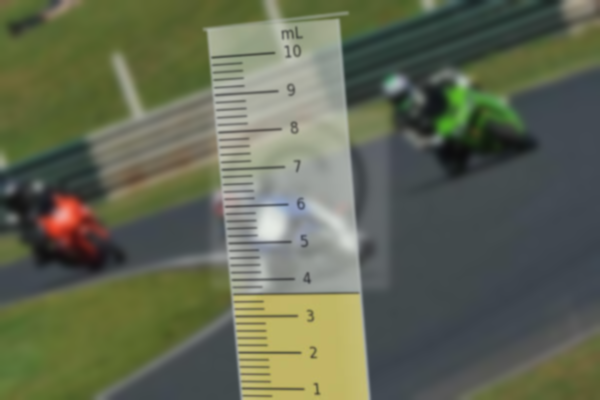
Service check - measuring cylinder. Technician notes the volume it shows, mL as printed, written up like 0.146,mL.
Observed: 3.6,mL
